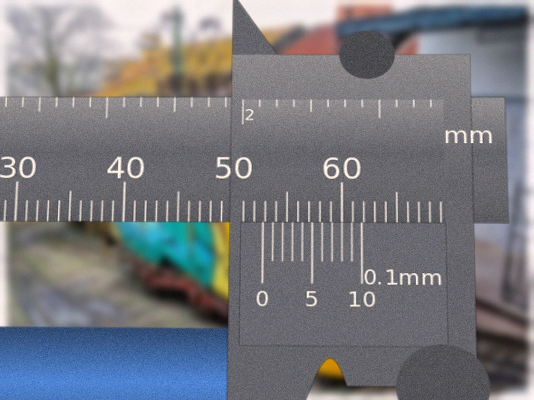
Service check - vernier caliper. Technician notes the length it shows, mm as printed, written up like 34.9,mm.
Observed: 52.8,mm
